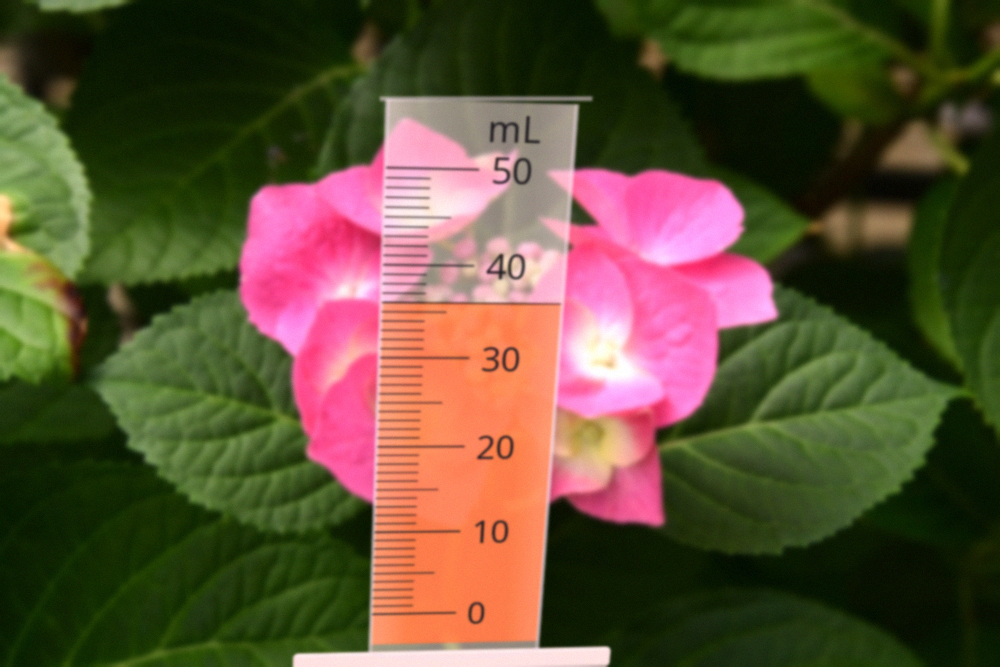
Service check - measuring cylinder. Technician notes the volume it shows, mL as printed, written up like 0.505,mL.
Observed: 36,mL
